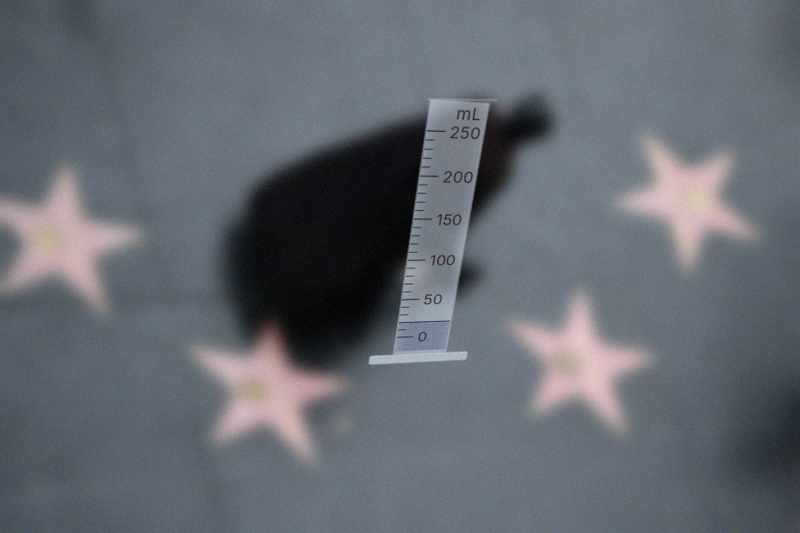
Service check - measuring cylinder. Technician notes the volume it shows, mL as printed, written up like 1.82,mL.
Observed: 20,mL
